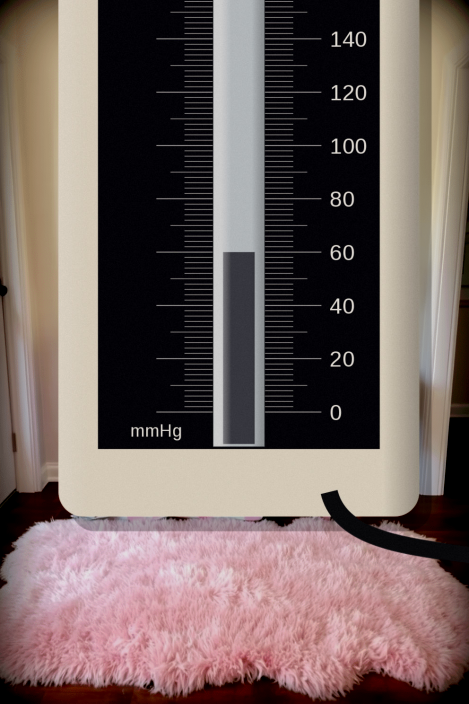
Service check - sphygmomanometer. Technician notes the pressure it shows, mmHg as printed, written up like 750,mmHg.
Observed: 60,mmHg
